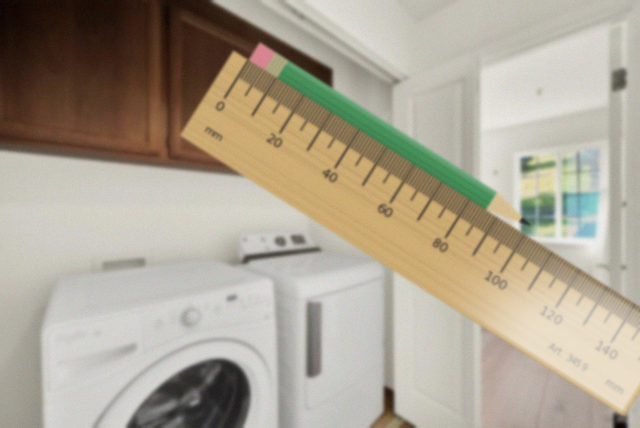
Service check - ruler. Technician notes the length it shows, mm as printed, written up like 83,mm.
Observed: 100,mm
